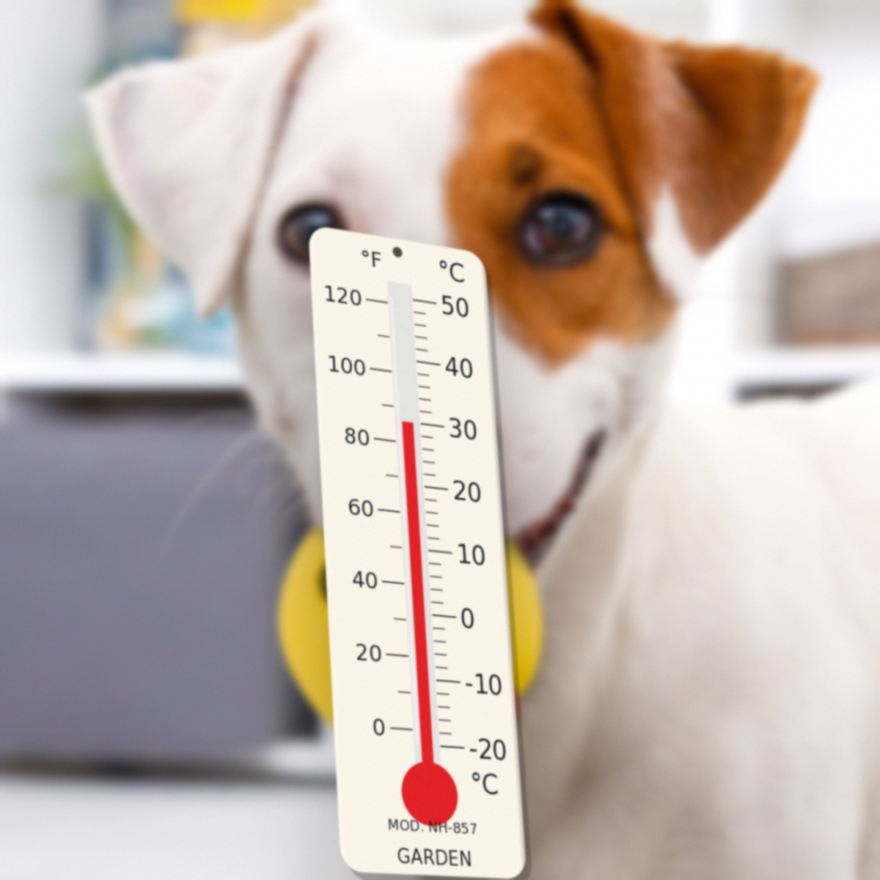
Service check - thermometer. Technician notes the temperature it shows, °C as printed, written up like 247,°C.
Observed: 30,°C
